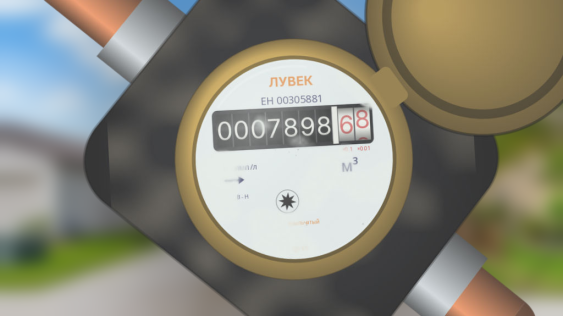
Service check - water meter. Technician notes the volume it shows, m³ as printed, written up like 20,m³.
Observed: 7898.68,m³
